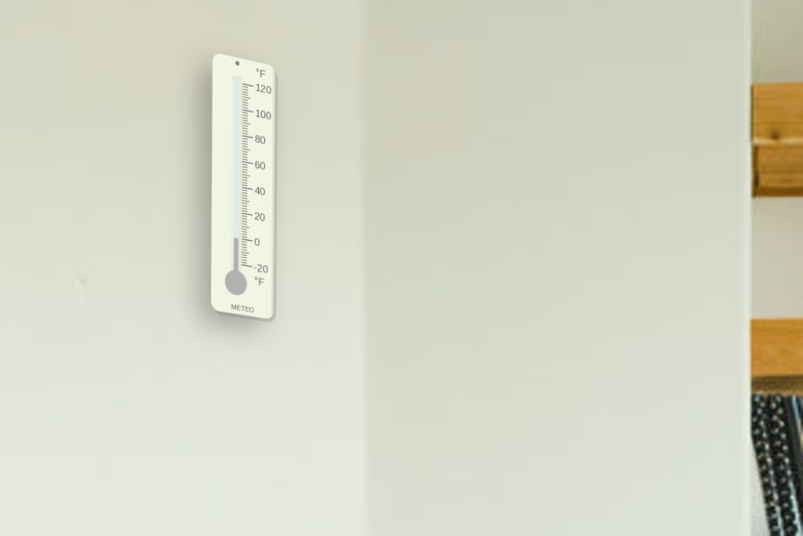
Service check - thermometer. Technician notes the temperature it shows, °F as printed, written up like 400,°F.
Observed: 0,°F
